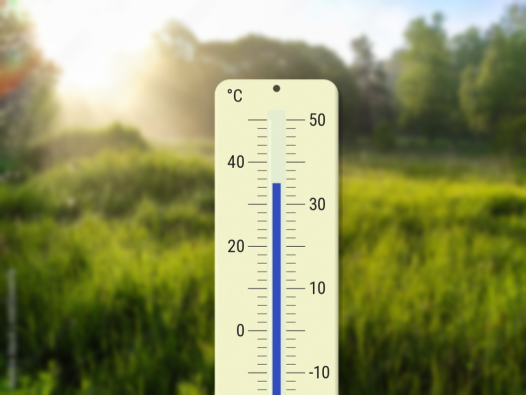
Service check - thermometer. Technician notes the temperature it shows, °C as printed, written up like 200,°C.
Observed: 35,°C
